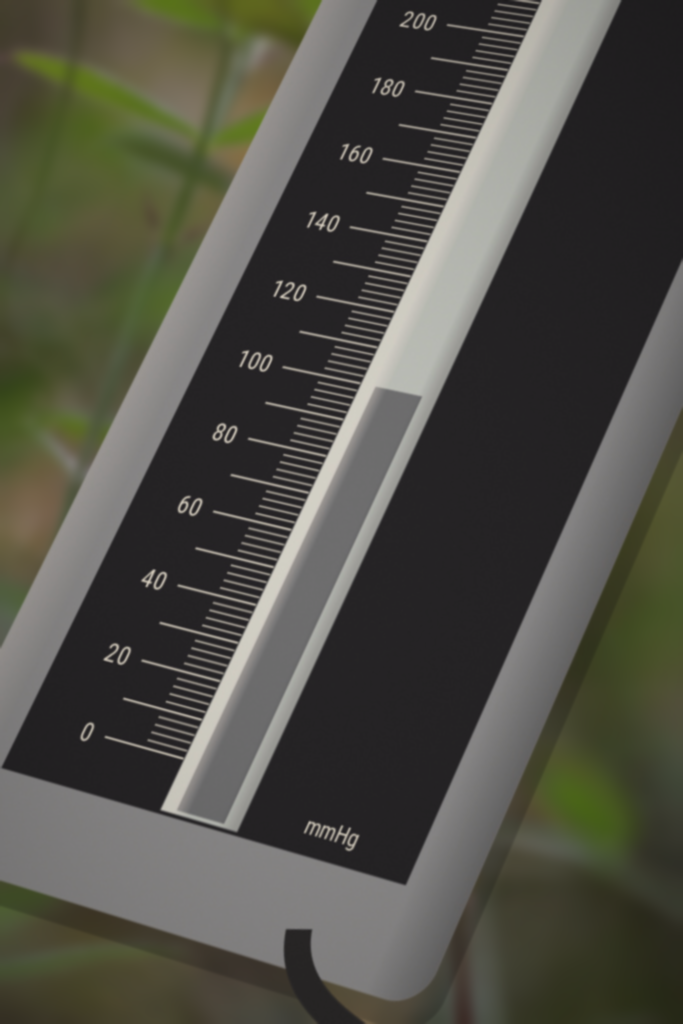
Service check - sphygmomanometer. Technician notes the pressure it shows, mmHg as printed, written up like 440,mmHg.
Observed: 100,mmHg
